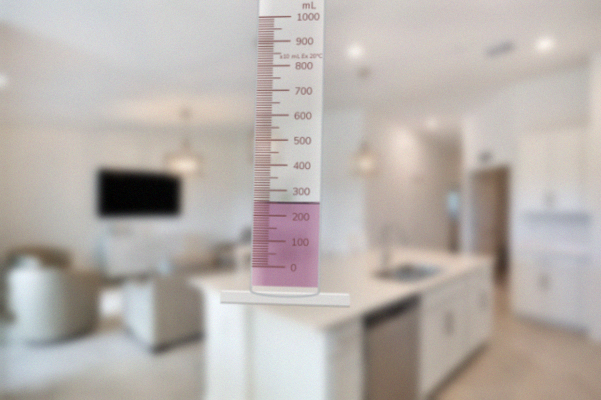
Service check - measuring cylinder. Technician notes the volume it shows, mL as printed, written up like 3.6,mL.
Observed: 250,mL
